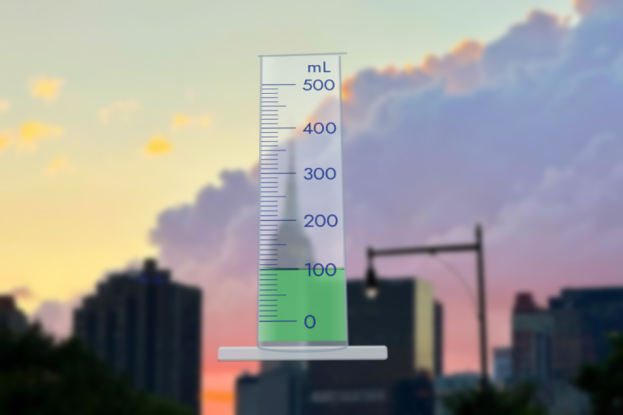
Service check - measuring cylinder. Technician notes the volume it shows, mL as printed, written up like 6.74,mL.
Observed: 100,mL
